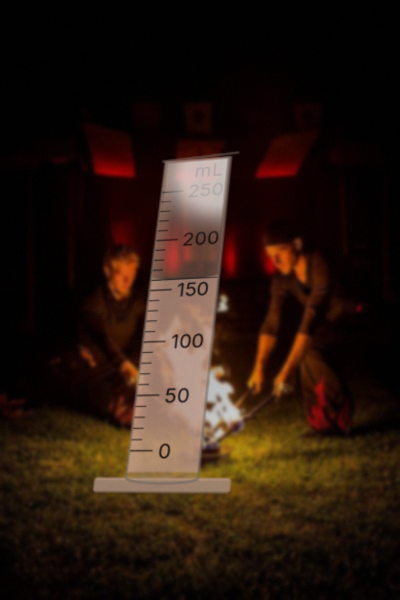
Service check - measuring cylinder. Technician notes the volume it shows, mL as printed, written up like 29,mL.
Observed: 160,mL
